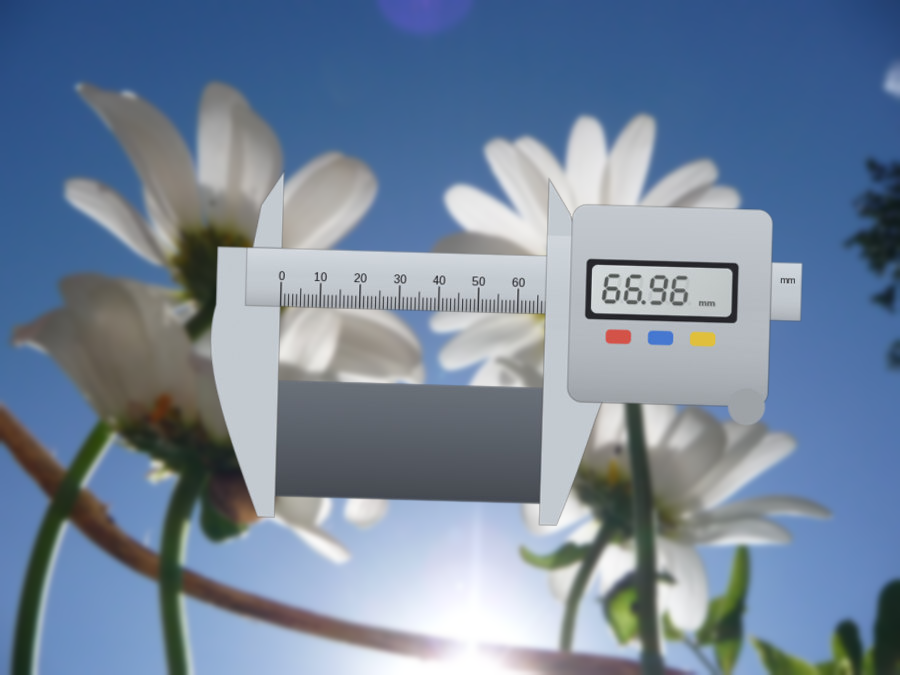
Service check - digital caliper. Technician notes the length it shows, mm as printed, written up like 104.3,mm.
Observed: 66.96,mm
